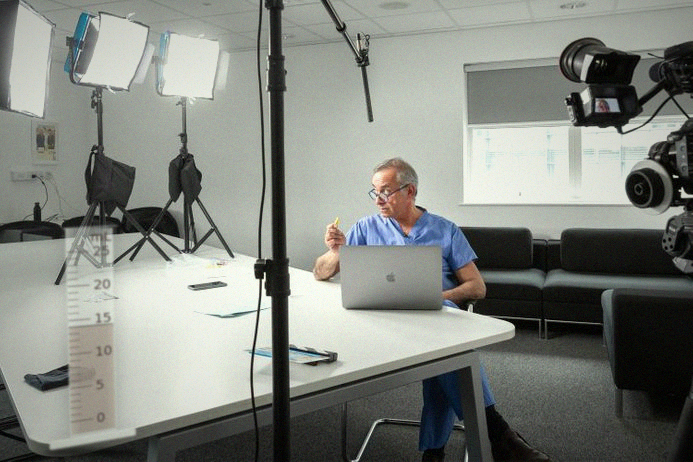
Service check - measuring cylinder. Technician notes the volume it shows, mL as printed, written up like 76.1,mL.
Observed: 14,mL
